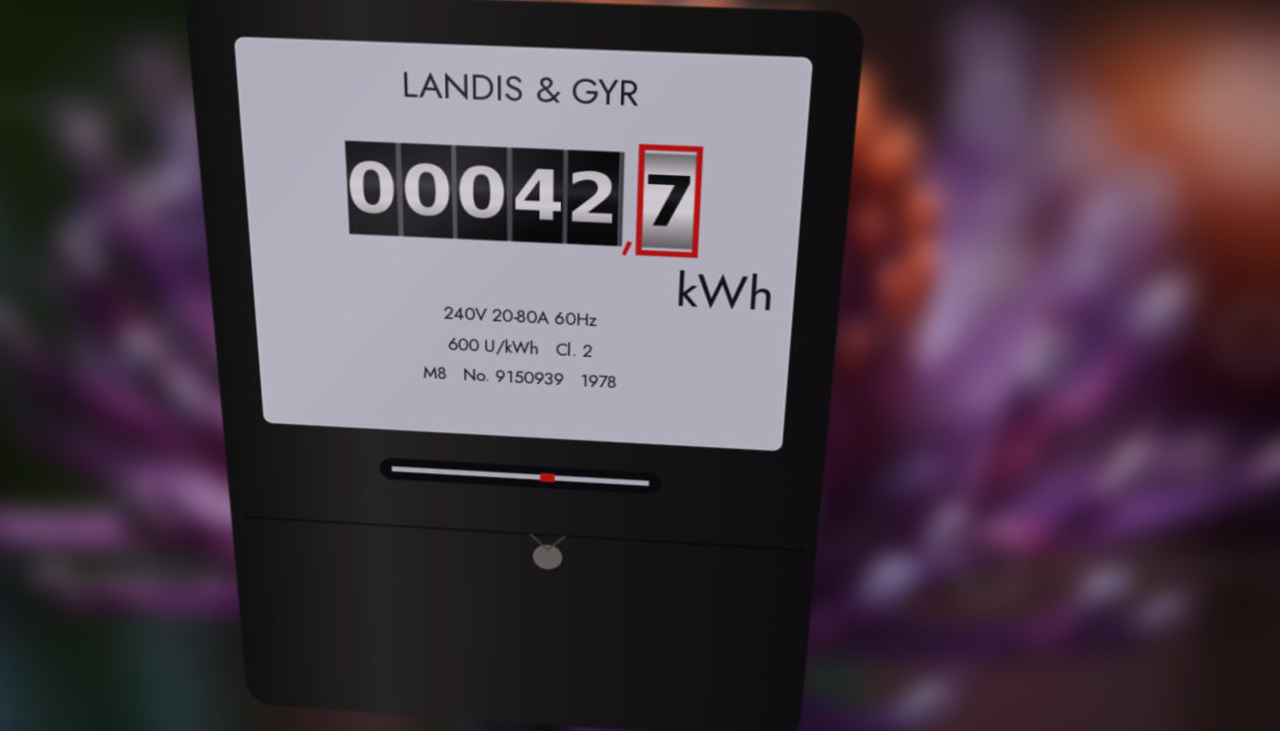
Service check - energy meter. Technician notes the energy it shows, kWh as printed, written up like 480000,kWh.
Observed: 42.7,kWh
